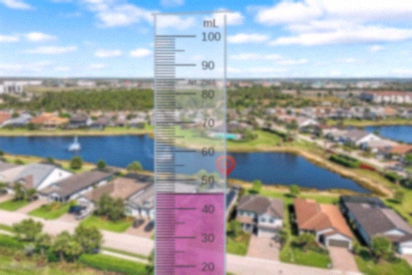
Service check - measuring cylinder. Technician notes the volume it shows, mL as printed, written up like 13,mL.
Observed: 45,mL
